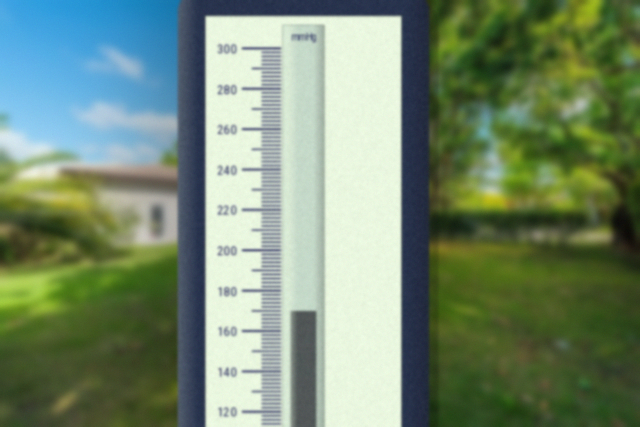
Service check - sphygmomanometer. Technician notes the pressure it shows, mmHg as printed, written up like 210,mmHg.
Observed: 170,mmHg
